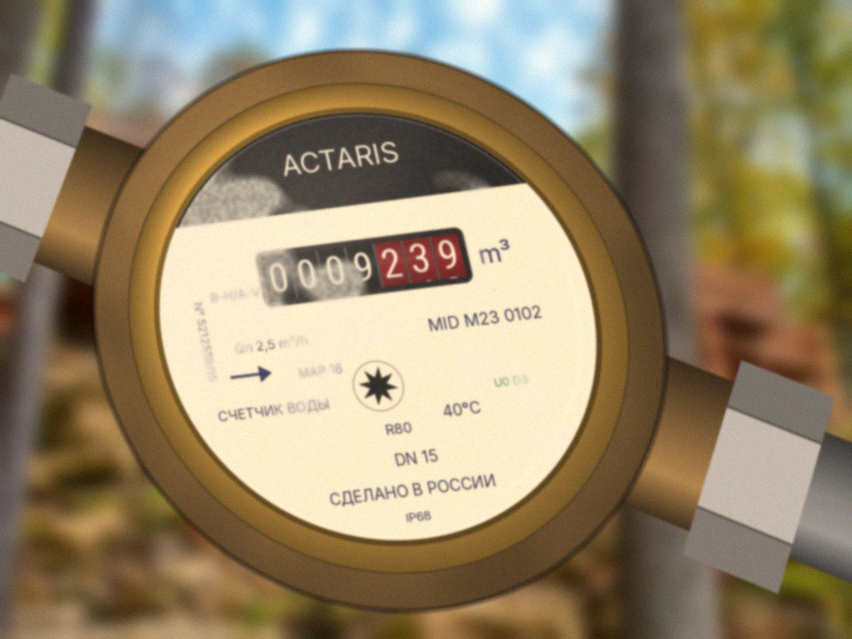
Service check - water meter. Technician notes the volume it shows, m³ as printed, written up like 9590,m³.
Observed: 9.239,m³
